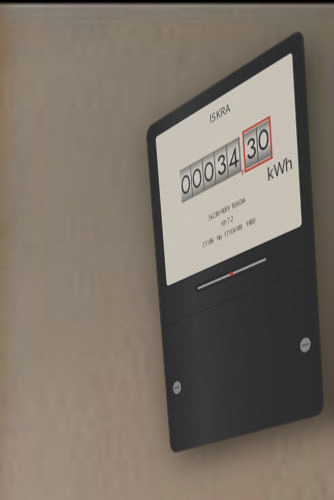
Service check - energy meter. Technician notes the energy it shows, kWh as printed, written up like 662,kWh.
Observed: 34.30,kWh
